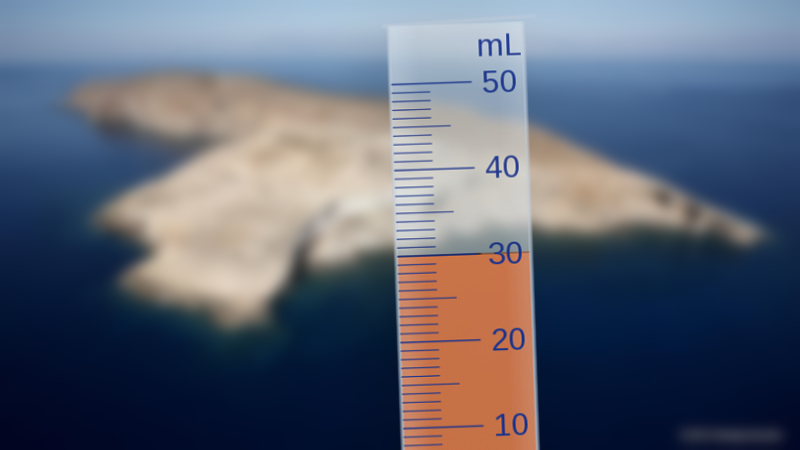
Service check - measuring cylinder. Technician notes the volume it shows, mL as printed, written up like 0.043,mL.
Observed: 30,mL
